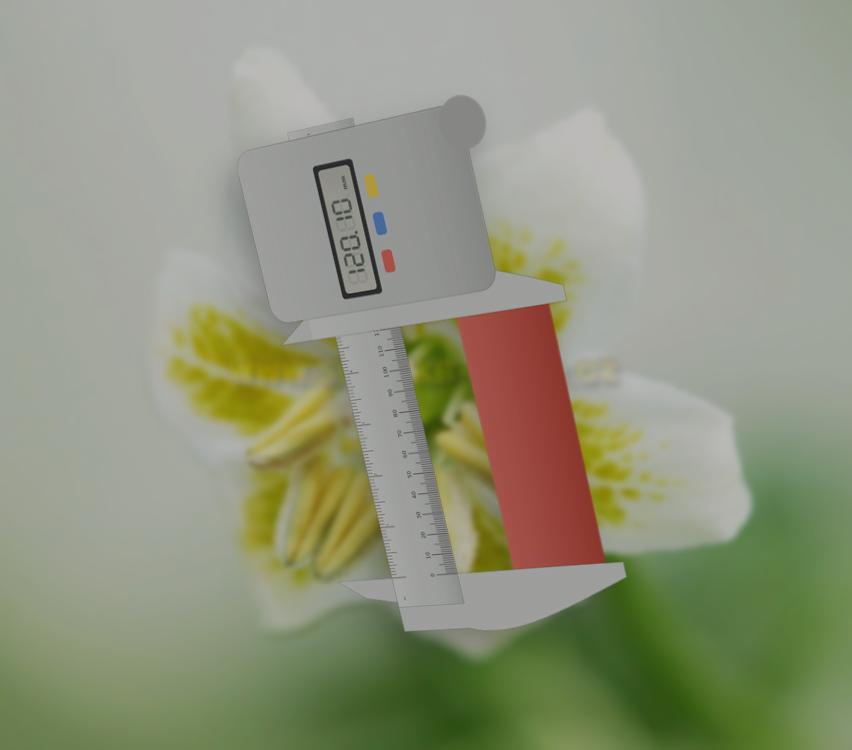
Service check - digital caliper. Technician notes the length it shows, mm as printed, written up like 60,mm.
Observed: 120.10,mm
